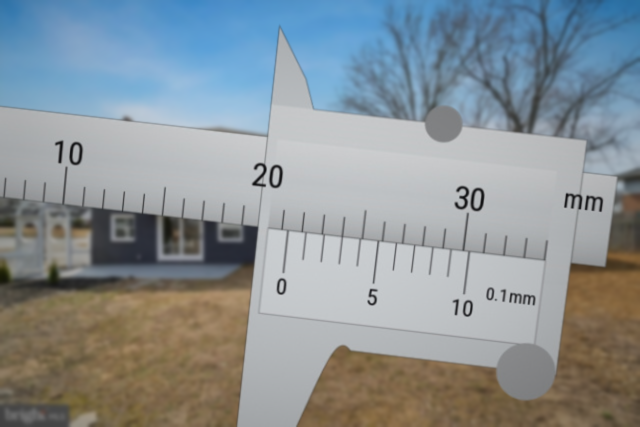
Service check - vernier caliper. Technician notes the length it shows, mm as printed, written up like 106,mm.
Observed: 21.3,mm
